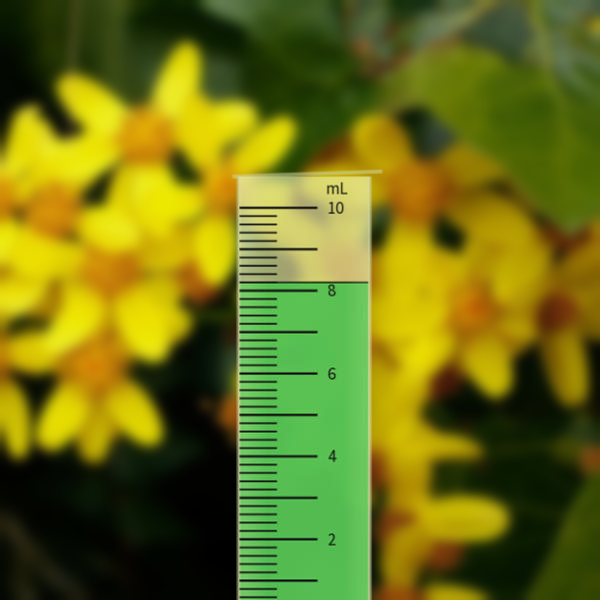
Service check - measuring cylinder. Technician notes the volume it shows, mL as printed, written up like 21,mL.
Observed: 8.2,mL
